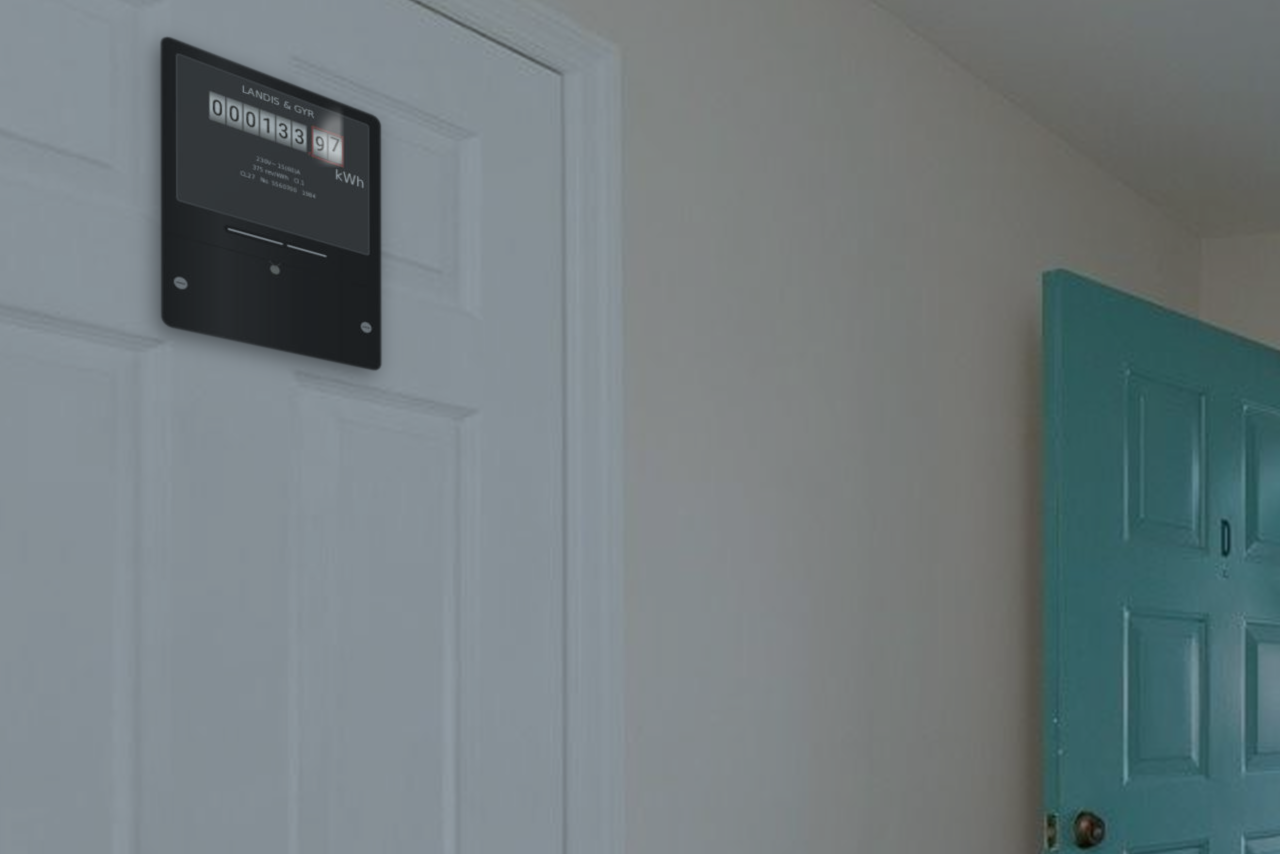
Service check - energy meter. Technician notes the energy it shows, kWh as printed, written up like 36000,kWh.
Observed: 133.97,kWh
